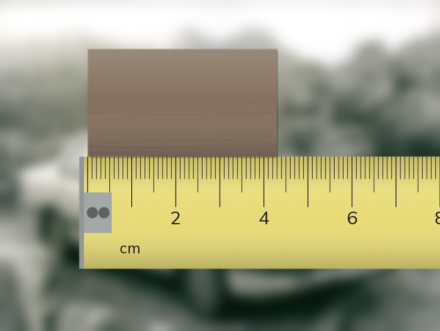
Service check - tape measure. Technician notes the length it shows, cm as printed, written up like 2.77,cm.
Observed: 4.3,cm
